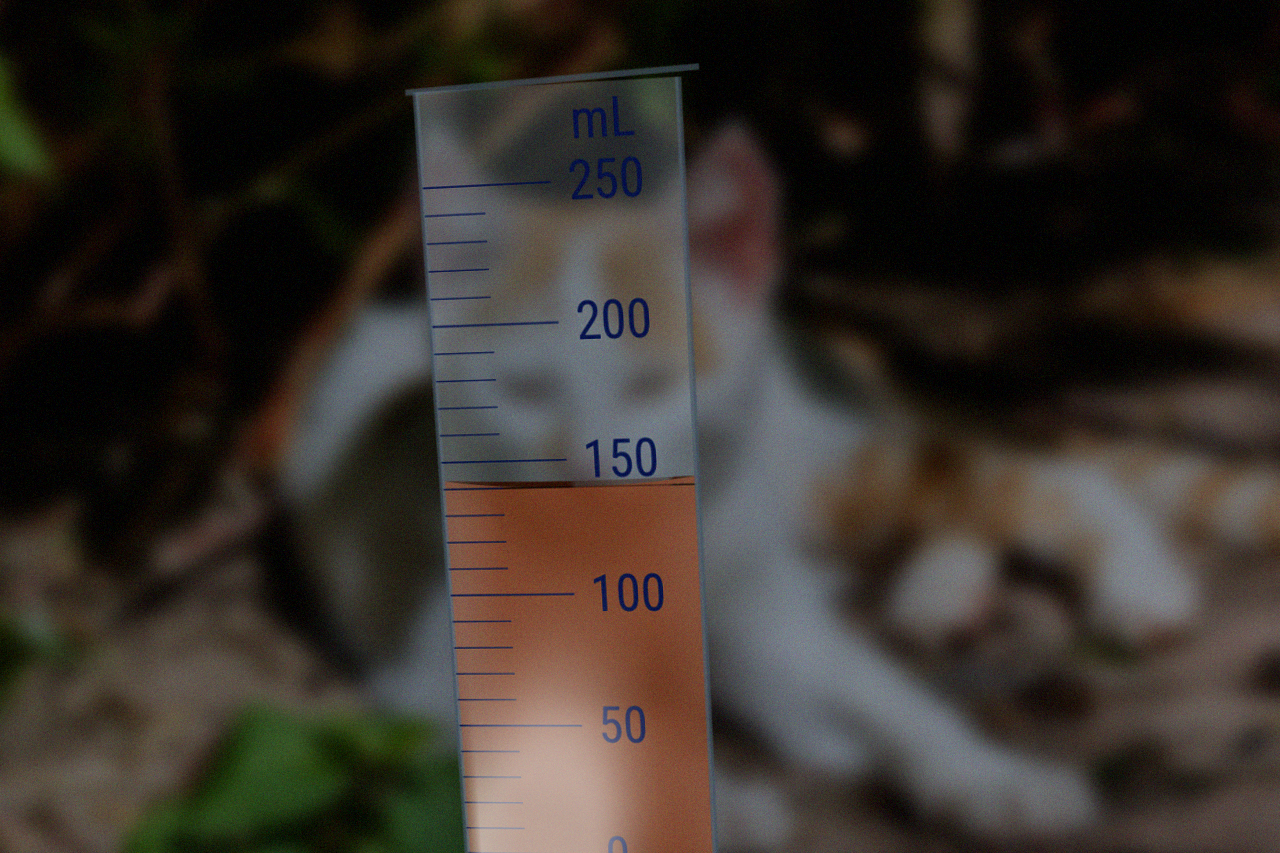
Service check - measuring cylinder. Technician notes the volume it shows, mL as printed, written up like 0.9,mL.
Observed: 140,mL
